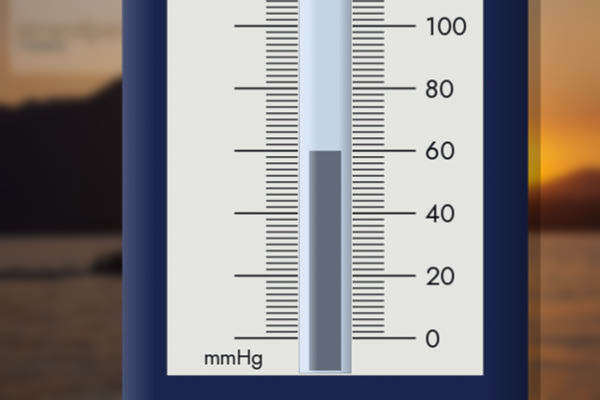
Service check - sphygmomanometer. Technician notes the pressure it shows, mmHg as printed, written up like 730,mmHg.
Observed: 60,mmHg
